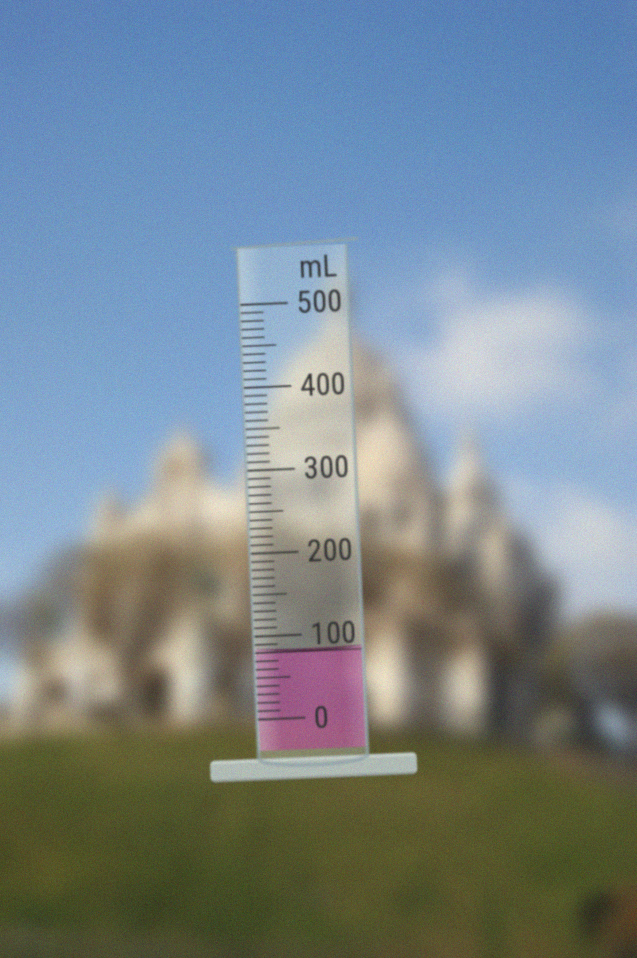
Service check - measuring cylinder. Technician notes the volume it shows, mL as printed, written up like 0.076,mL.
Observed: 80,mL
